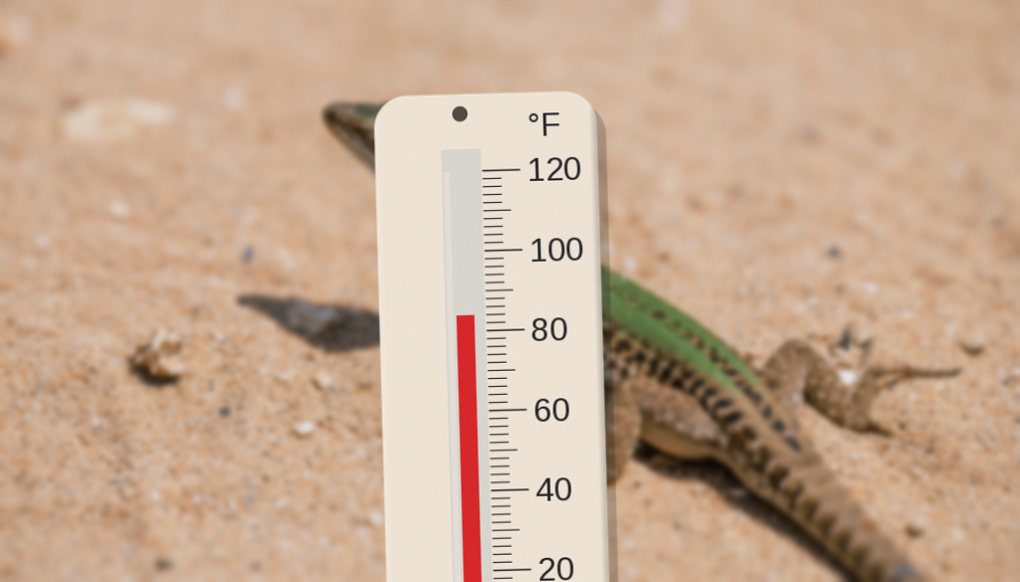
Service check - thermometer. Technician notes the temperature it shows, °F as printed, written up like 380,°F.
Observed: 84,°F
